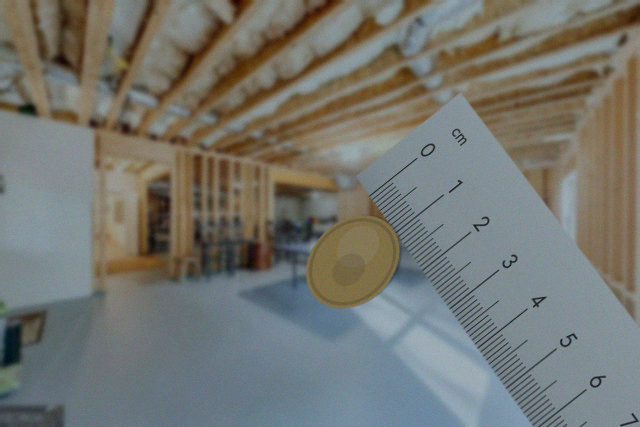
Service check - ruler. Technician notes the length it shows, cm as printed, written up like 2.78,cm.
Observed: 1.8,cm
